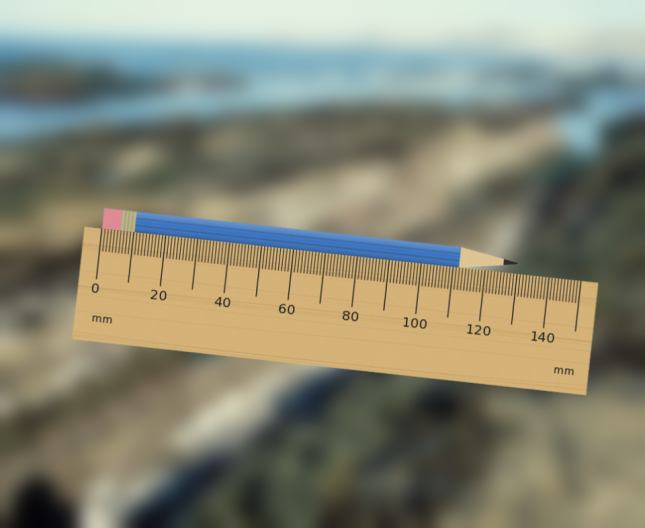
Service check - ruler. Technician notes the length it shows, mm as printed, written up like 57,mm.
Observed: 130,mm
